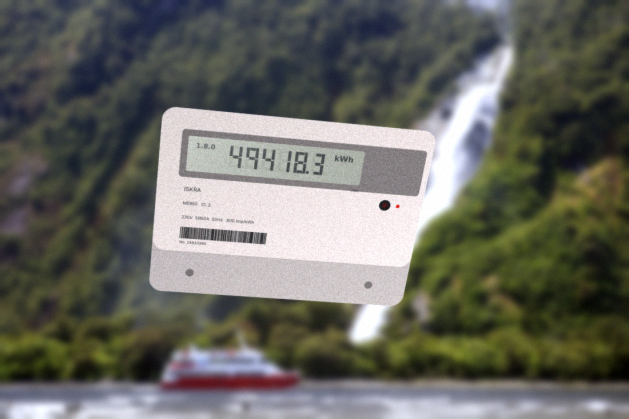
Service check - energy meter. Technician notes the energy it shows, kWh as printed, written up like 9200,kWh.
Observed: 49418.3,kWh
